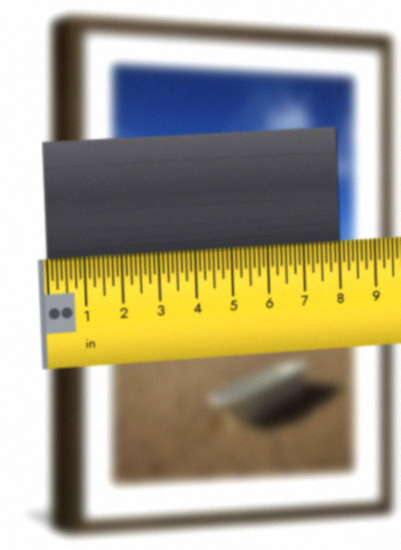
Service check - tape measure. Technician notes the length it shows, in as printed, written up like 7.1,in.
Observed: 8,in
